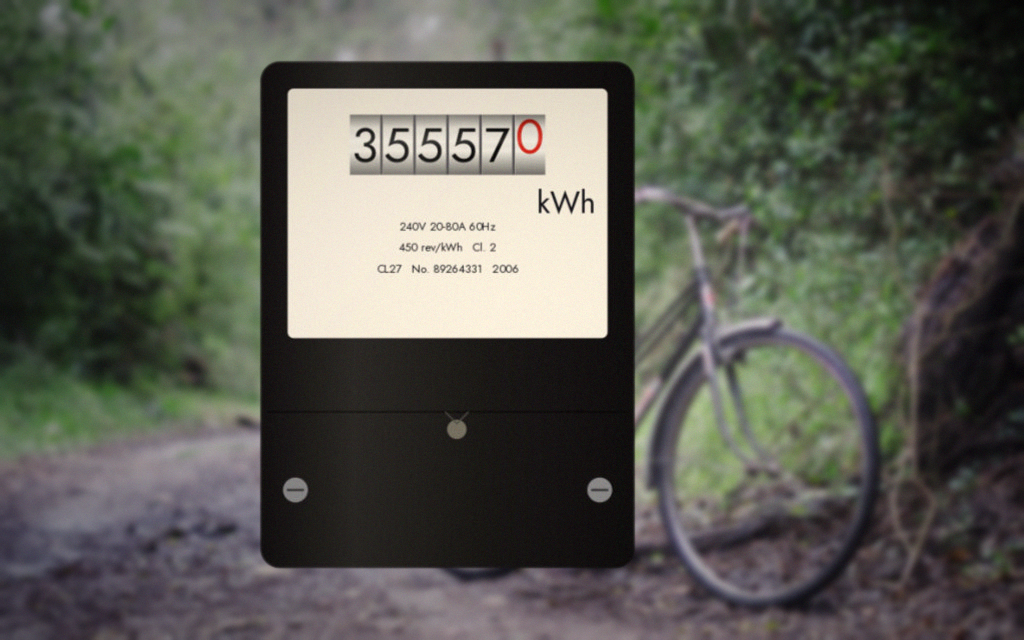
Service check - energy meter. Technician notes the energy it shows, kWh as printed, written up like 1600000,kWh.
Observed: 35557.0,kWh
